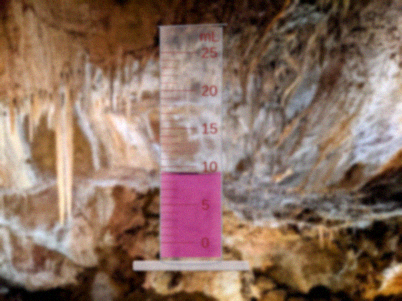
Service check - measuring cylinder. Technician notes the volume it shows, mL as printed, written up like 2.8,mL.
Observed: 9,mL
